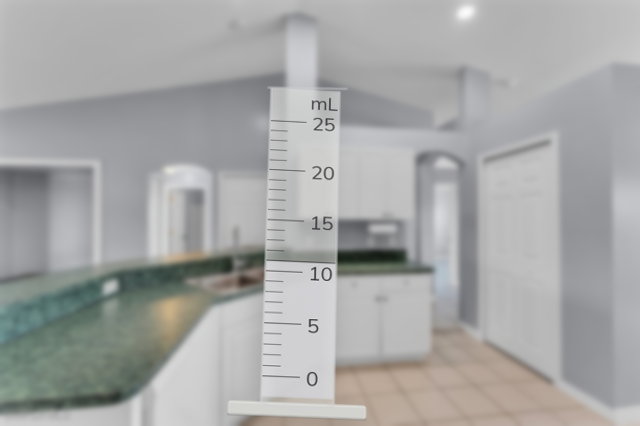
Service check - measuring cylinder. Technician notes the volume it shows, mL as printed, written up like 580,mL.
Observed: 11,mL
